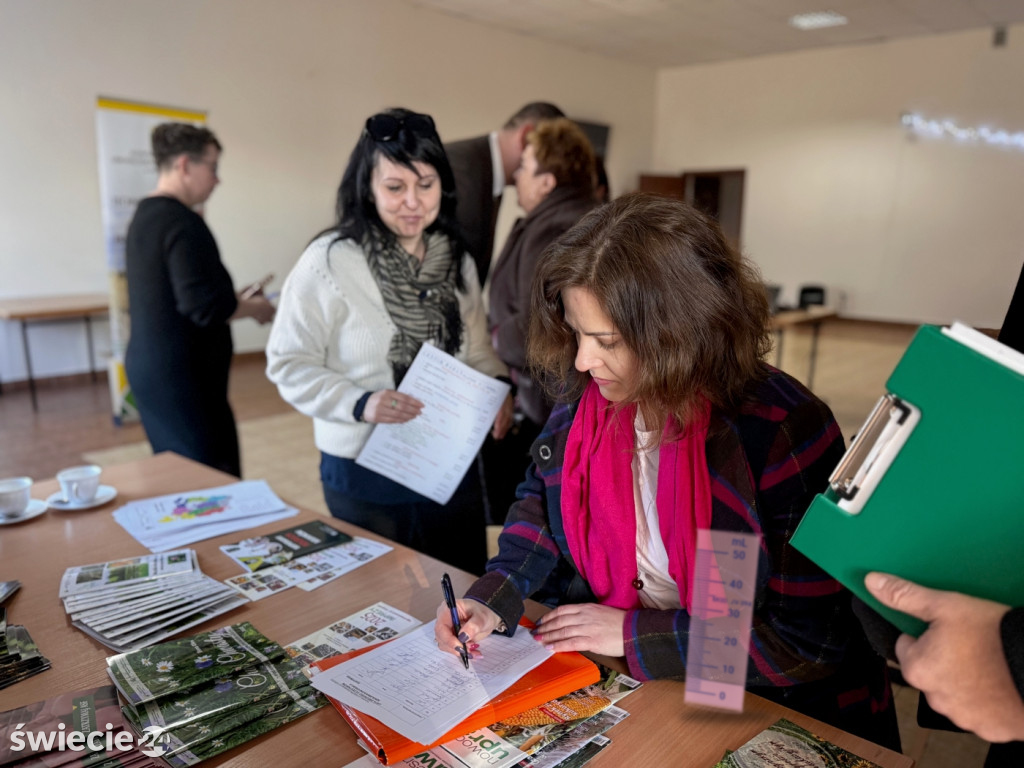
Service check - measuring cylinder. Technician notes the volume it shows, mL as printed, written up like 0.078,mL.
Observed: 5,mL
